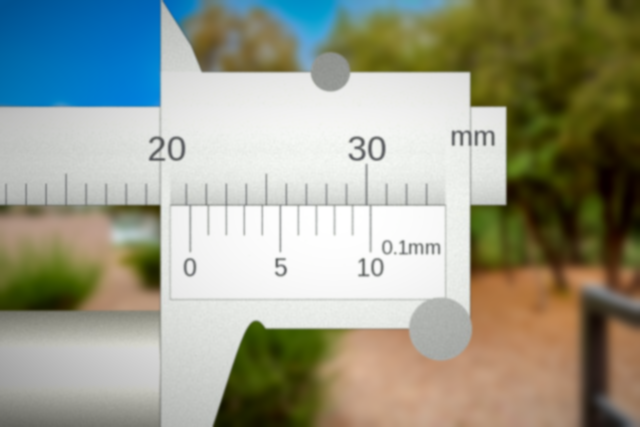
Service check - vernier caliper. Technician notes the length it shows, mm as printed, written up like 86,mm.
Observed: 21.2,mm
